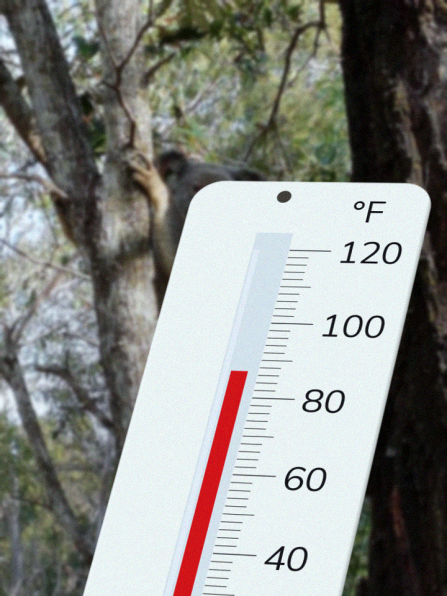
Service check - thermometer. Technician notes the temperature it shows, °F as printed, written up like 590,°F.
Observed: 87,°F
